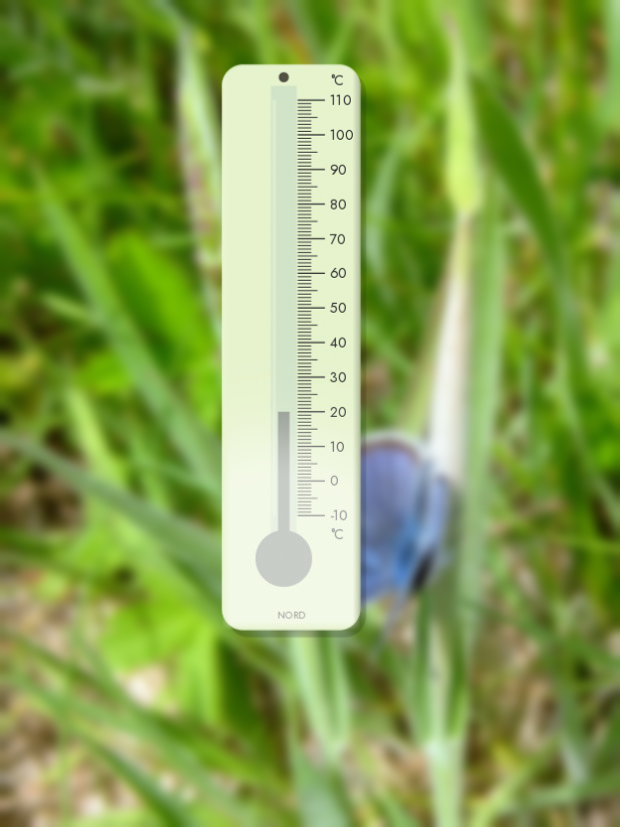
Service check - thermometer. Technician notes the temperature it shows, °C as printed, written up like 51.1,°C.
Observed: 20,°C
